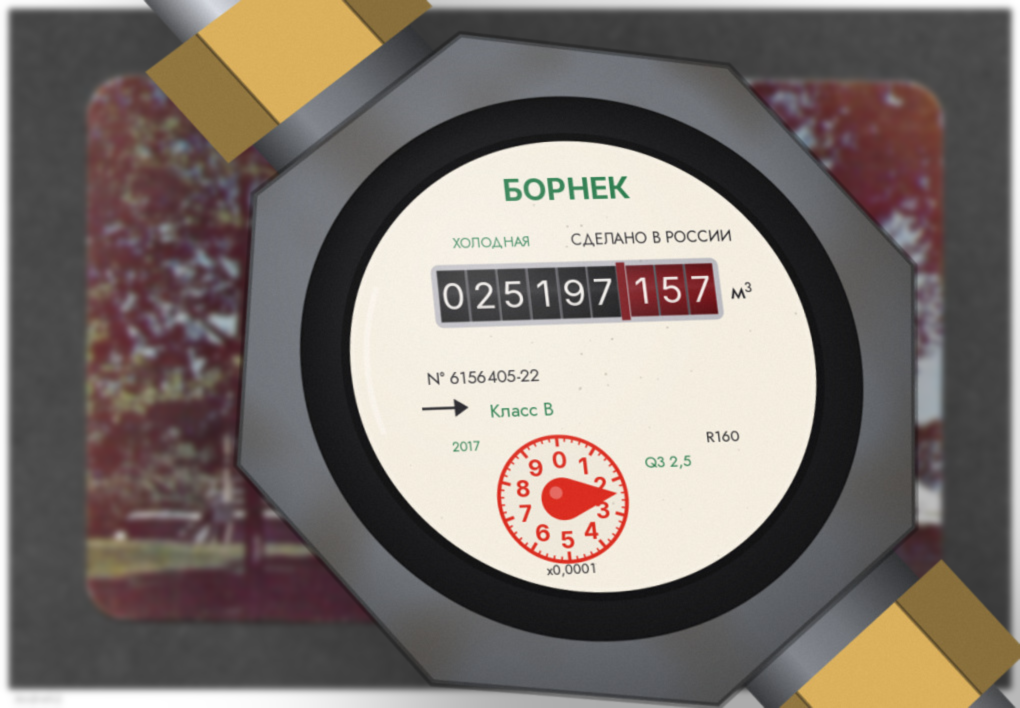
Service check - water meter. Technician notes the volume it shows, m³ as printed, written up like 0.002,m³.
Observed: 25197.1572,m³
